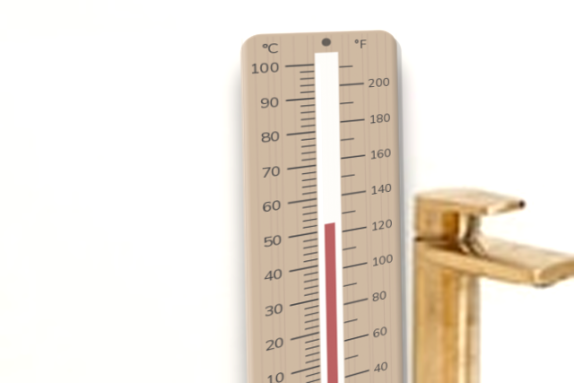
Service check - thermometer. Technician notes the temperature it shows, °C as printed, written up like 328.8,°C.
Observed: 52,°C
